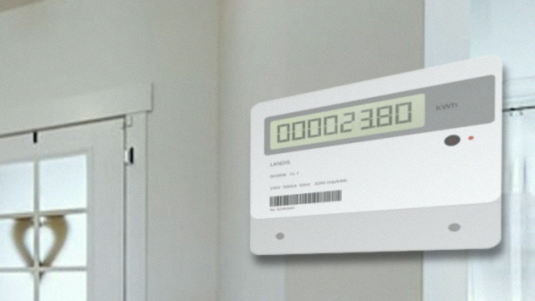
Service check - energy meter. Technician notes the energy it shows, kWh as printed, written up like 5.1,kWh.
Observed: 23.80,kWh
